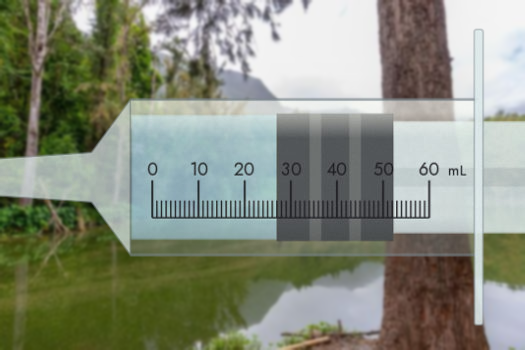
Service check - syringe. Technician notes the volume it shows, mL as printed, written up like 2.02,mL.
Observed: 27,mL
